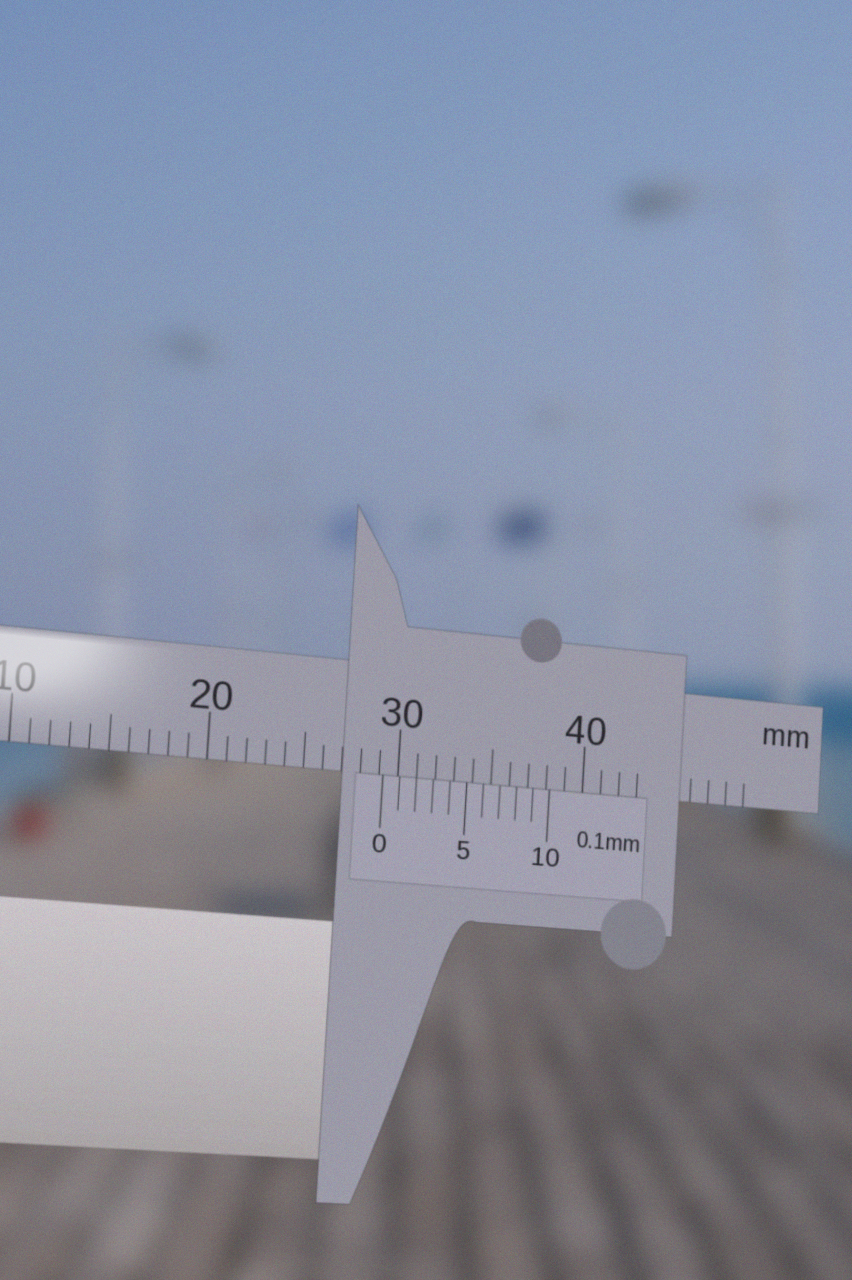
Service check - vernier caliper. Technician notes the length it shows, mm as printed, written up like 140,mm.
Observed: 29.2,mm
